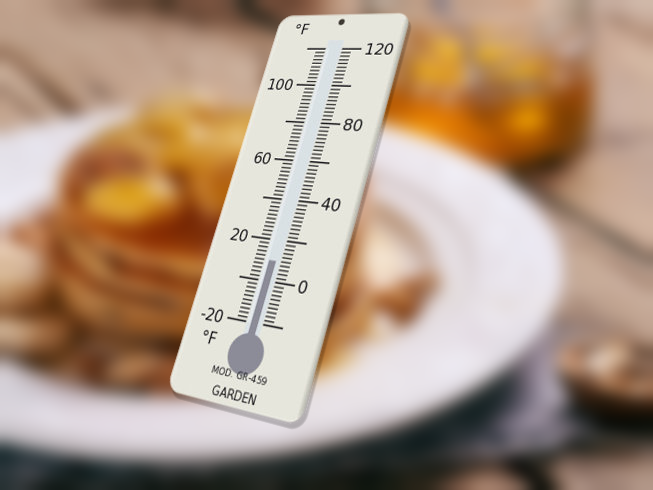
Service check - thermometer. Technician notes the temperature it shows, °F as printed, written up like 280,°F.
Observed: 10,°F
